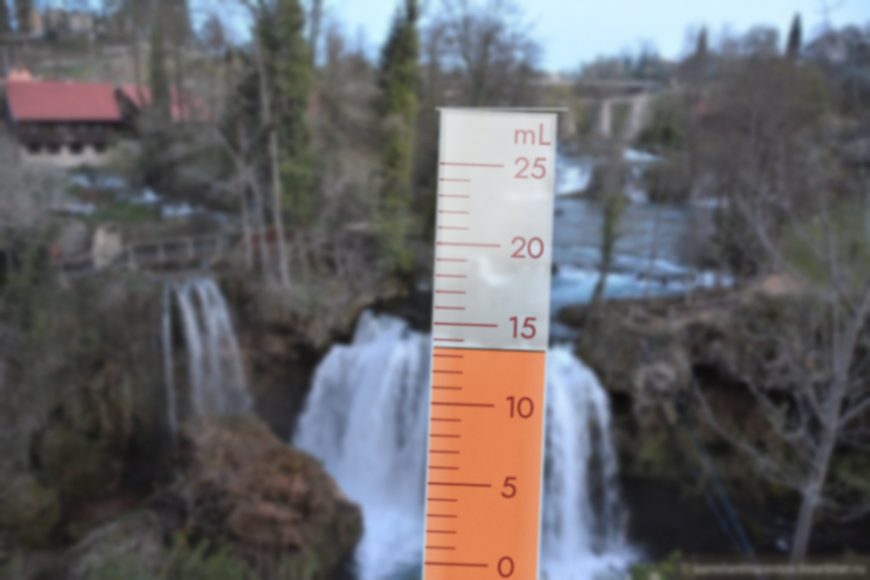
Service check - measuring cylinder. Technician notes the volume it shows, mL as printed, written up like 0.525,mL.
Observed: 13.5,mL
